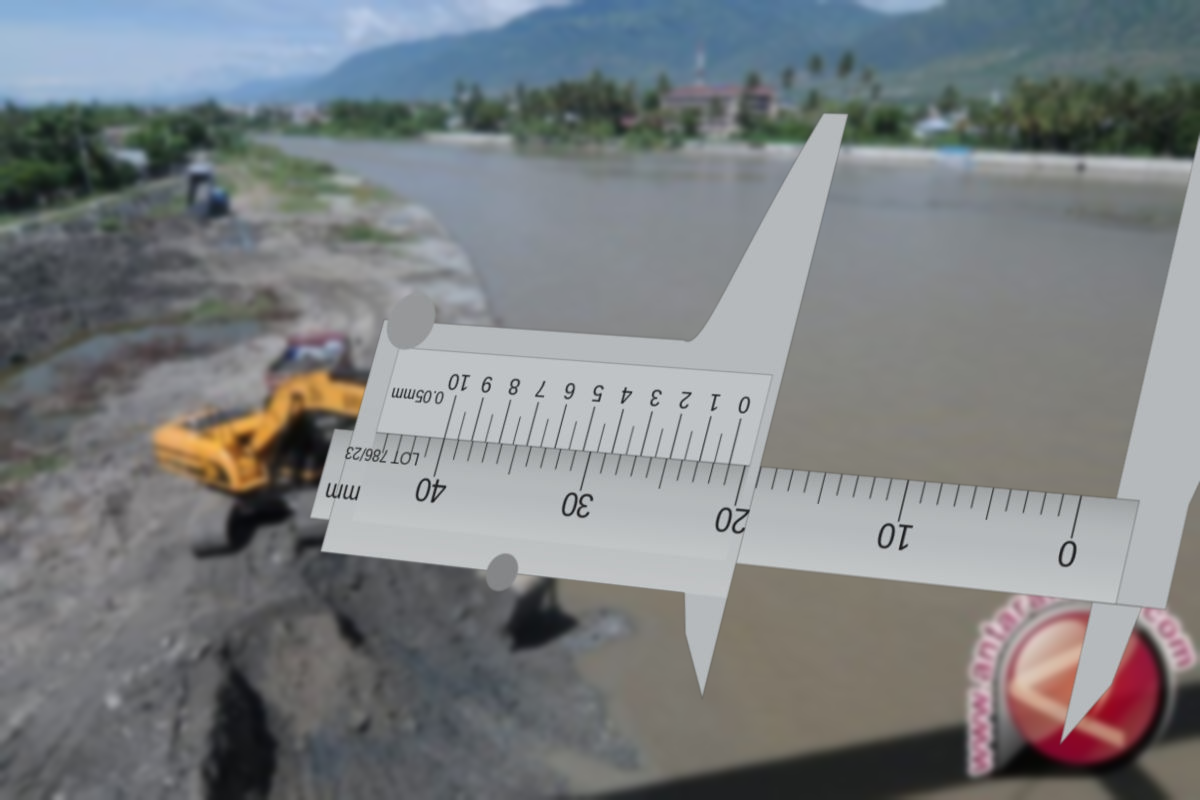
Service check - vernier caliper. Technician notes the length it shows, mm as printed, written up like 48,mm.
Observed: 21.0,mm
